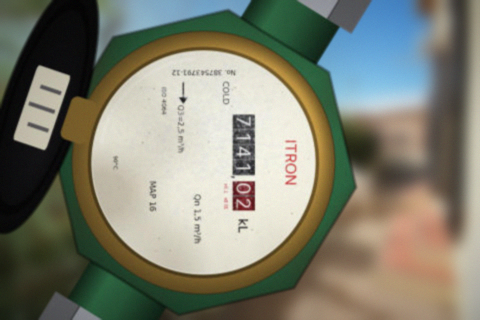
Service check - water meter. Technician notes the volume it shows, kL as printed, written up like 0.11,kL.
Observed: 7141.02,kL
